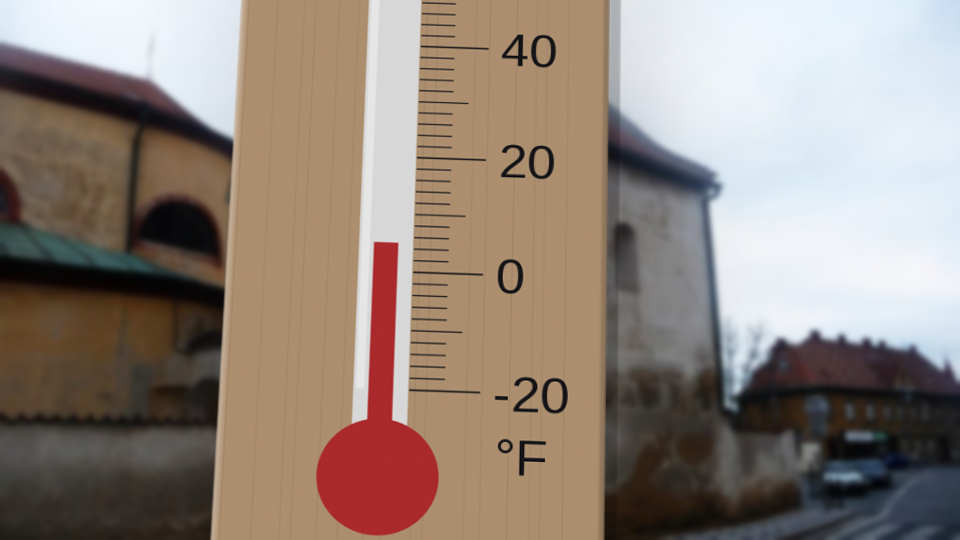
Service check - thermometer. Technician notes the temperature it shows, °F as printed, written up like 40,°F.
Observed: 5,°F
